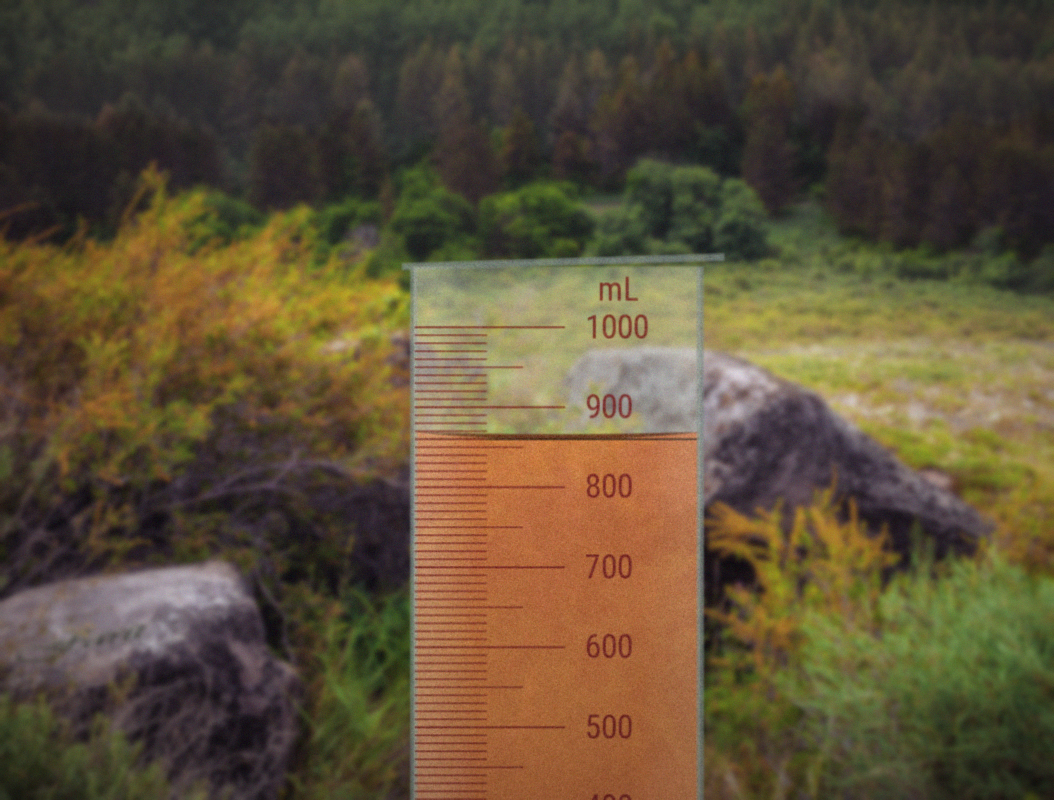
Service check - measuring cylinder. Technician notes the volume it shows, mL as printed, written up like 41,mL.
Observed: 860,mL
